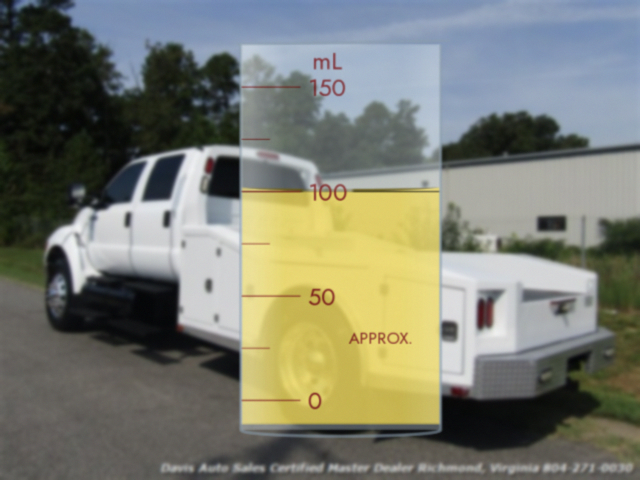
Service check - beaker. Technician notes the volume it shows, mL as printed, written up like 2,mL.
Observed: 100,mL
